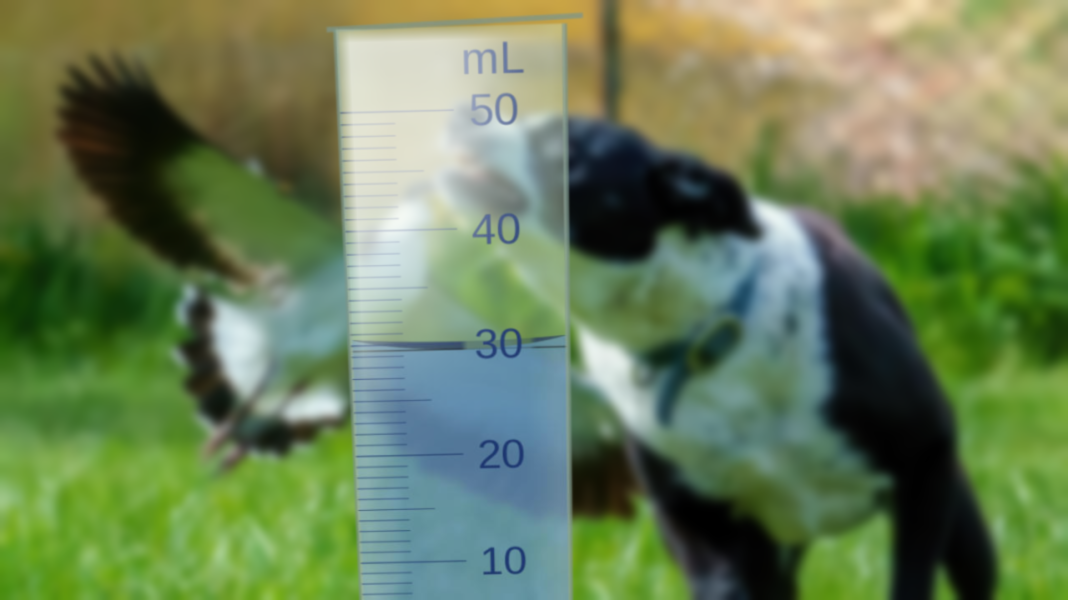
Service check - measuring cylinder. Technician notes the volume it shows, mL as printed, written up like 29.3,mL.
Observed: 29.5,mL
